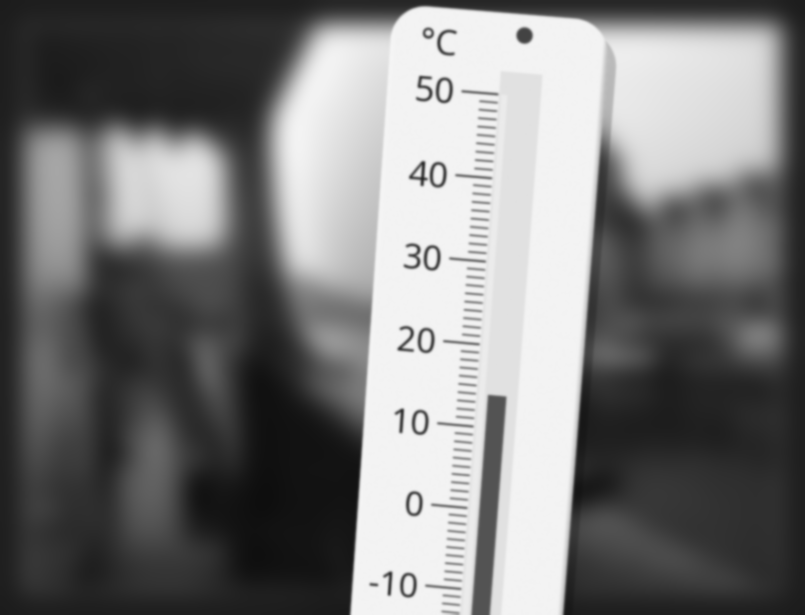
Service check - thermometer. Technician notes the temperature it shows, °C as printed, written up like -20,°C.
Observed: 14,°C
